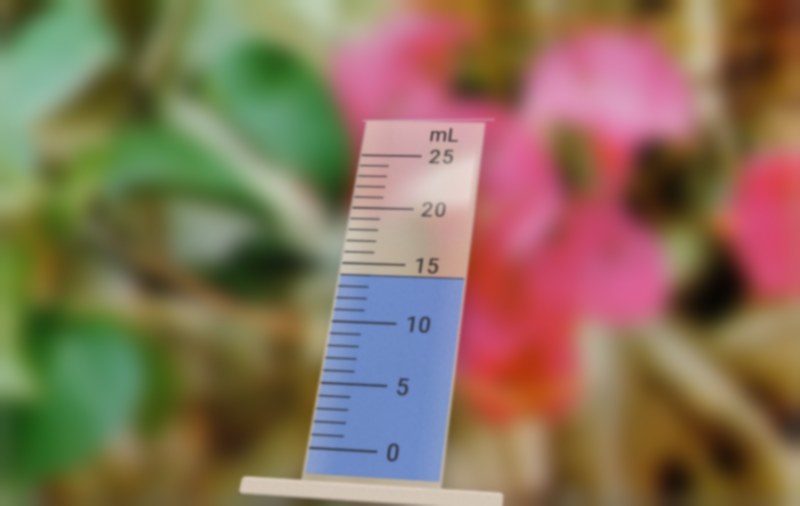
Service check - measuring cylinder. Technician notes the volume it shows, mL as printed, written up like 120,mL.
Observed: 14,mL
